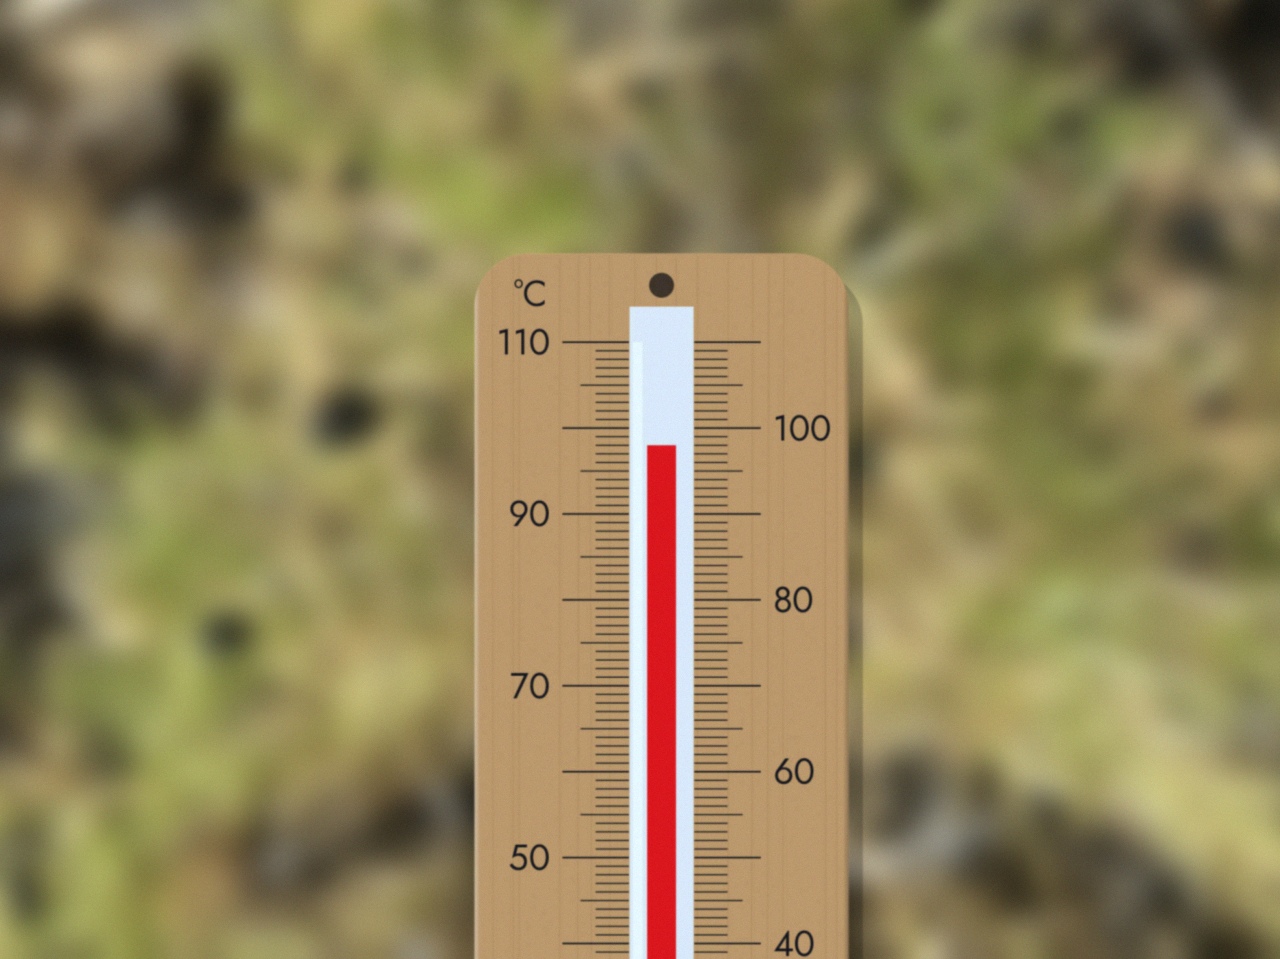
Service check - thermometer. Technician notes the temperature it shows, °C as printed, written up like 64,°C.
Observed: 98,°C
